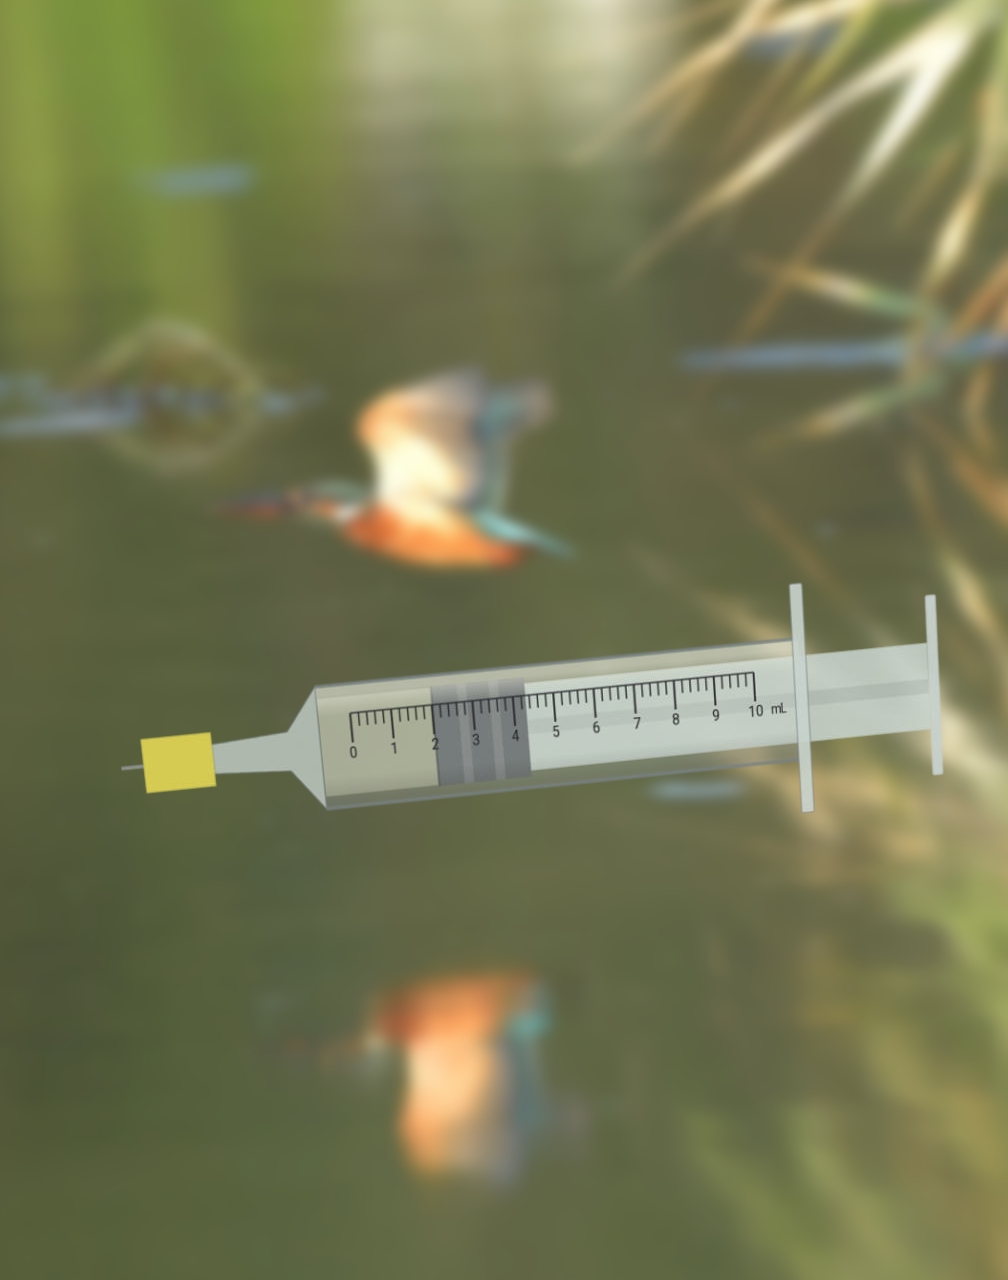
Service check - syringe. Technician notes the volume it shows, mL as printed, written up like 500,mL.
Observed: 2,mL
